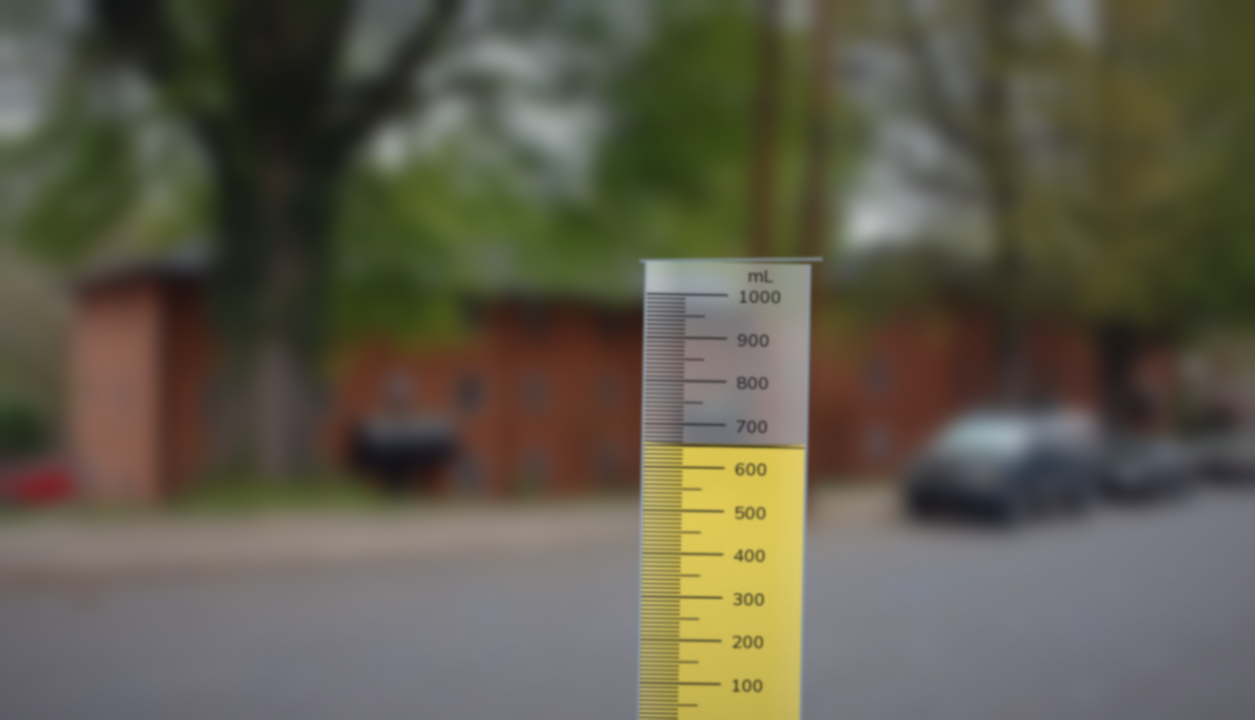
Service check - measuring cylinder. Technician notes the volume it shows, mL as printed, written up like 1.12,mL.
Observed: 650,mL
